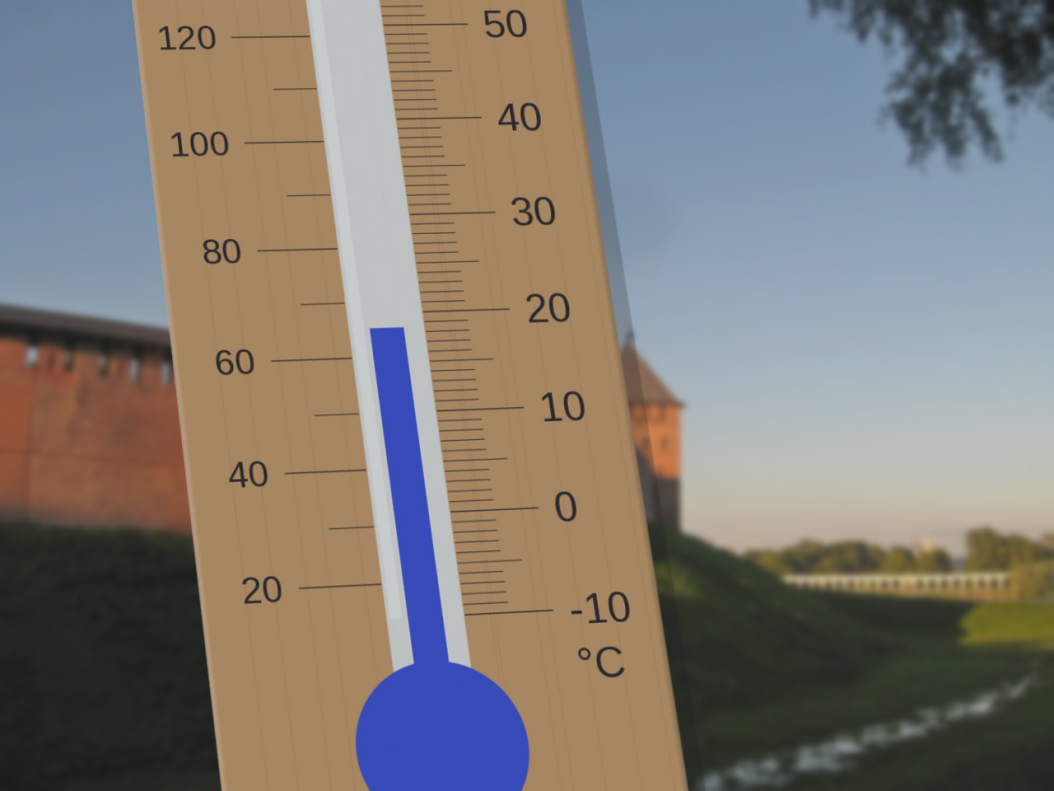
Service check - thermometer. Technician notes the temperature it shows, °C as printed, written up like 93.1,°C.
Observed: 18.5,°C
